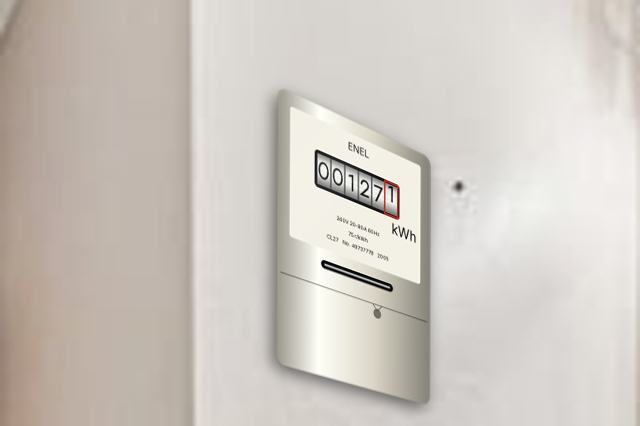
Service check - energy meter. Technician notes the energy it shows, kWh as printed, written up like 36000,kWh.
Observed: 127.1,kWh
